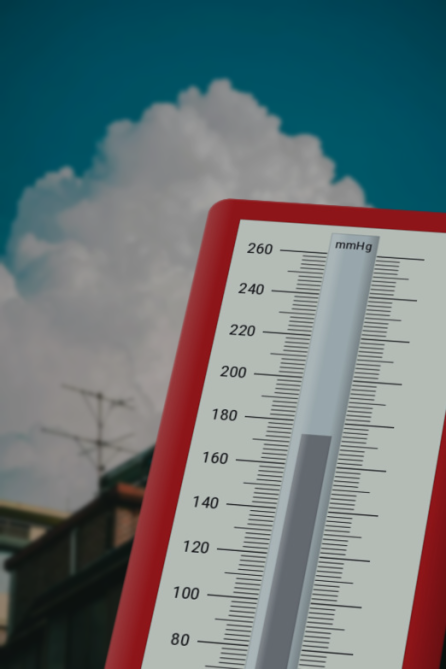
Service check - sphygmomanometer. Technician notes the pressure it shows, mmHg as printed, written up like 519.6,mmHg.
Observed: 174,mmHg
